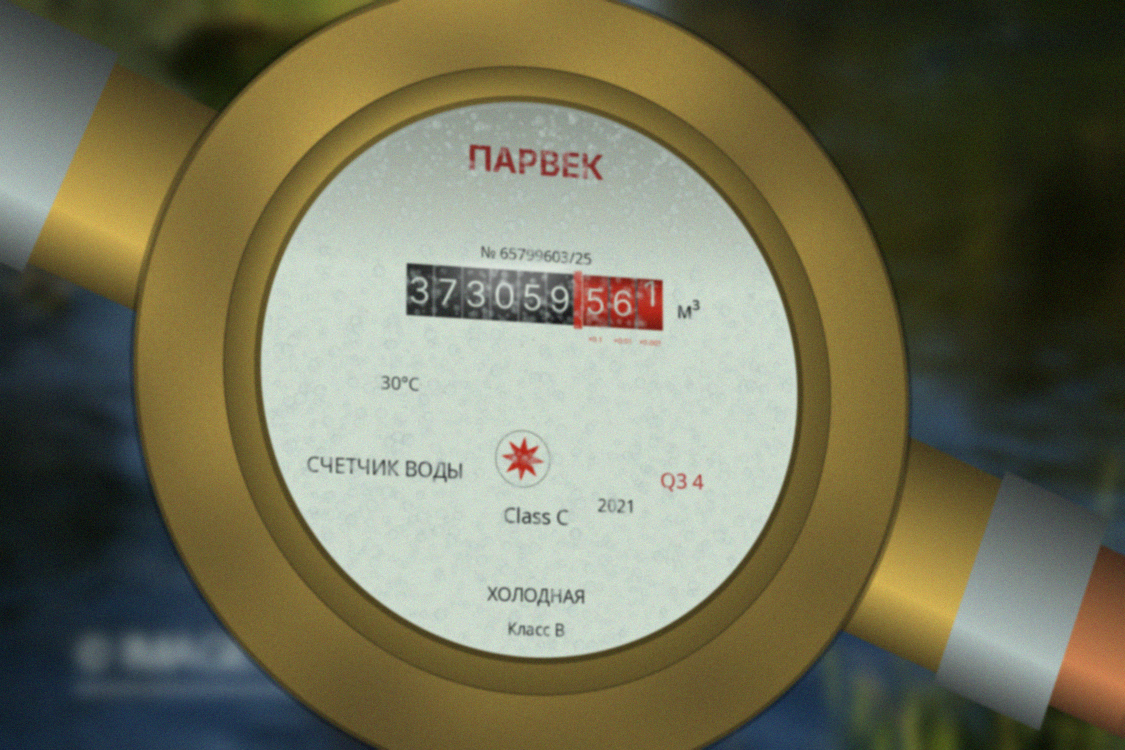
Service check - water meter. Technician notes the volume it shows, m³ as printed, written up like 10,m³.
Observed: 373059.561,m³
